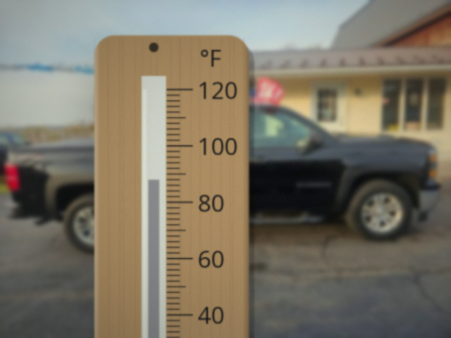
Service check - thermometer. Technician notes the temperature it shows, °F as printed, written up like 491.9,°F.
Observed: 88,°F
